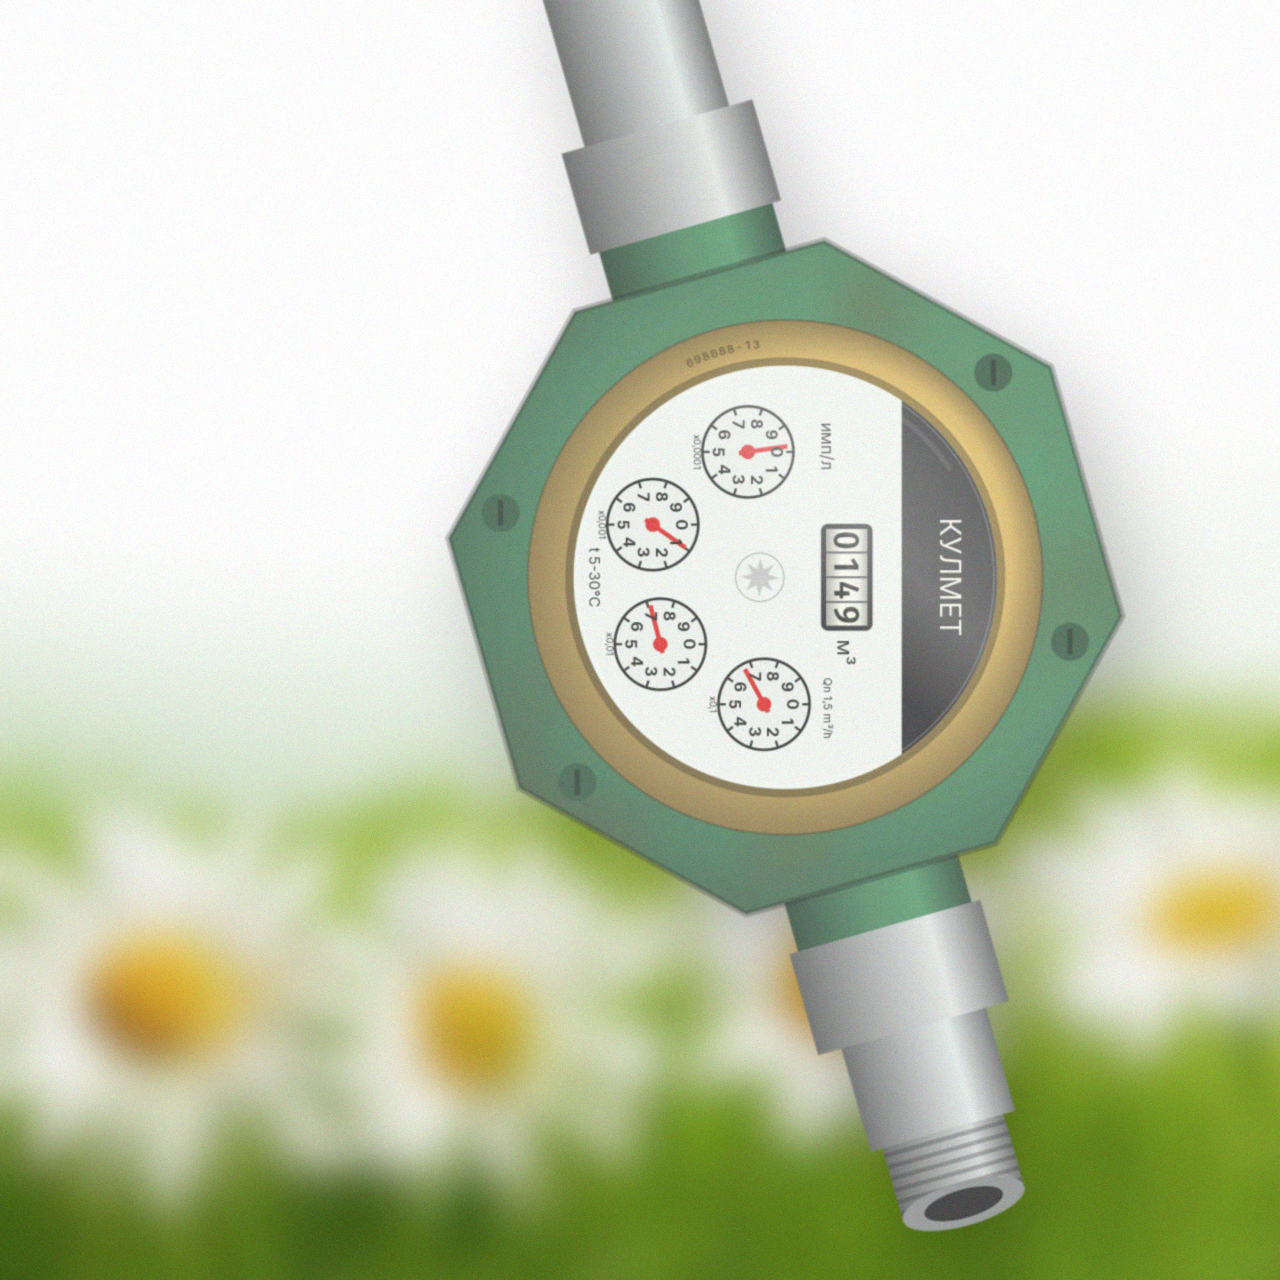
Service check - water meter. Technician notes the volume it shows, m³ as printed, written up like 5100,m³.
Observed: 149.6709,m³
